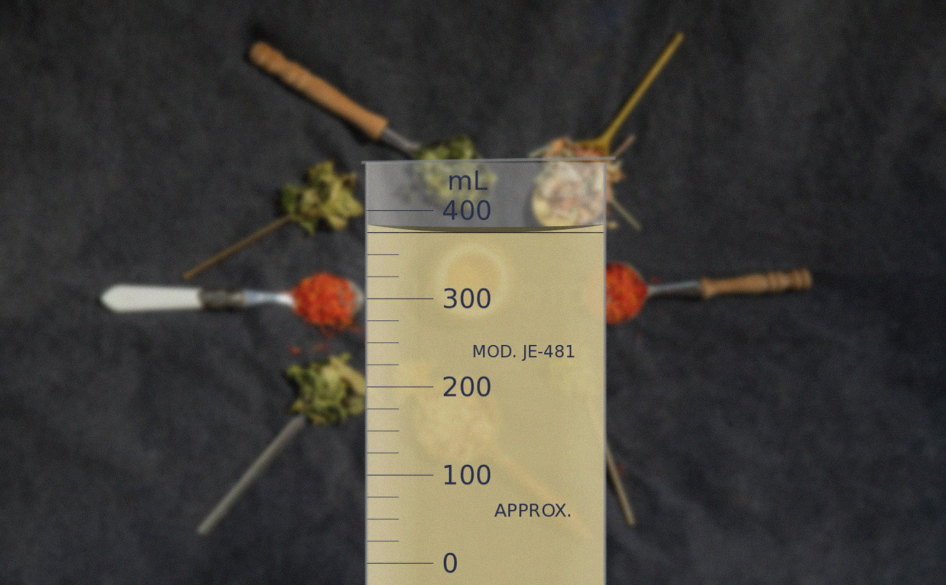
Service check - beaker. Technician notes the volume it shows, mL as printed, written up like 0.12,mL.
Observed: 375,mL
